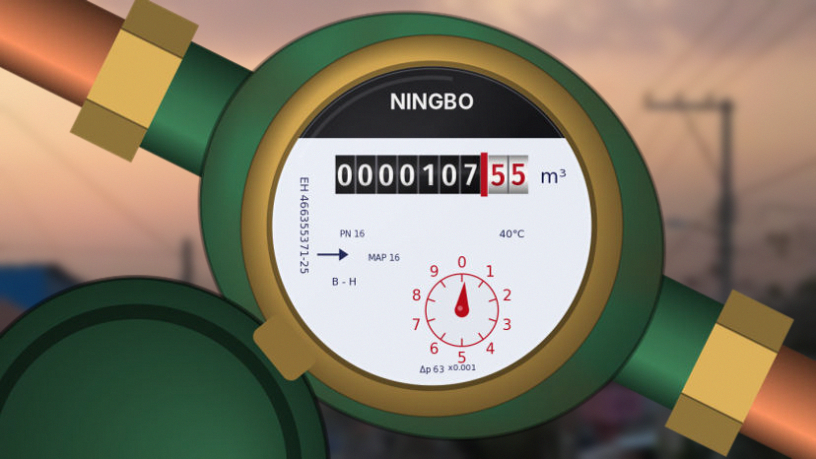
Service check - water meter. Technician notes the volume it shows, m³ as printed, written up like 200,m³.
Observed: 107.550,m³
